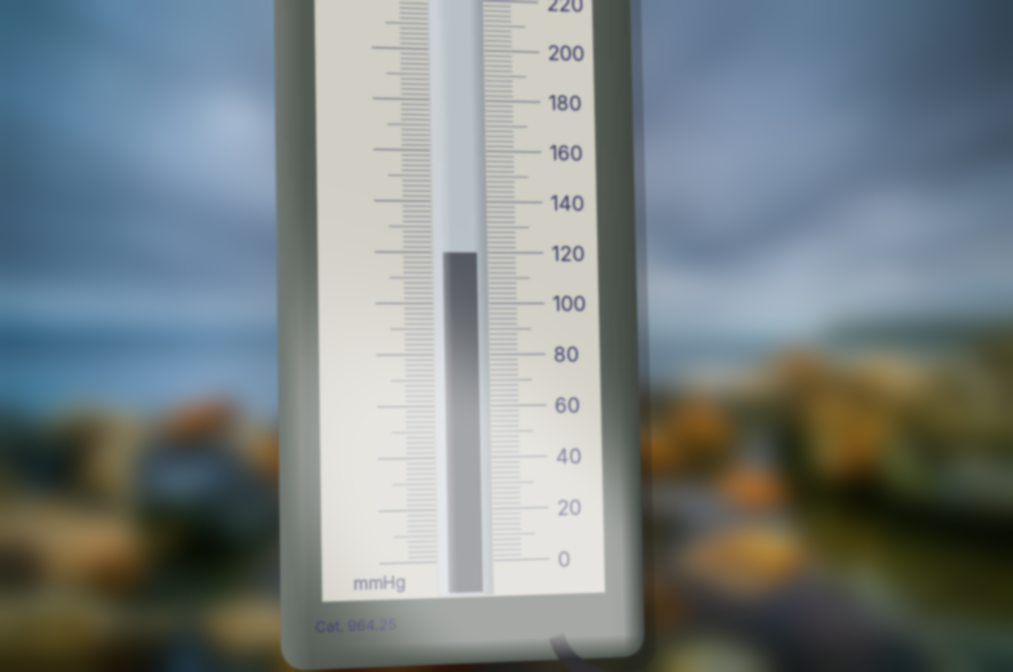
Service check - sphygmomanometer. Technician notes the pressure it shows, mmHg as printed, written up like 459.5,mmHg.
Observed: 120,mmHg
